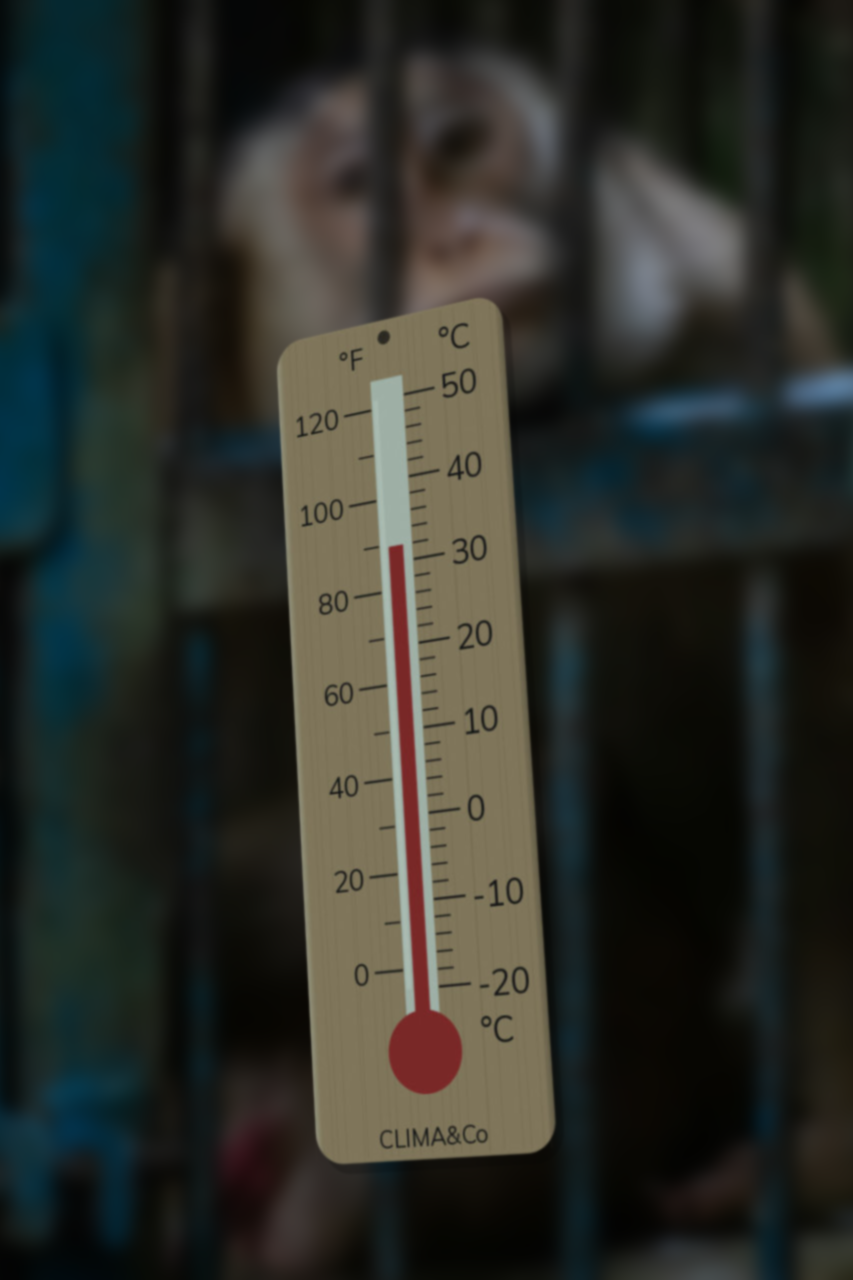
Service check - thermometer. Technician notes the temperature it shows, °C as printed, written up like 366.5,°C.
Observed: 32,°C
